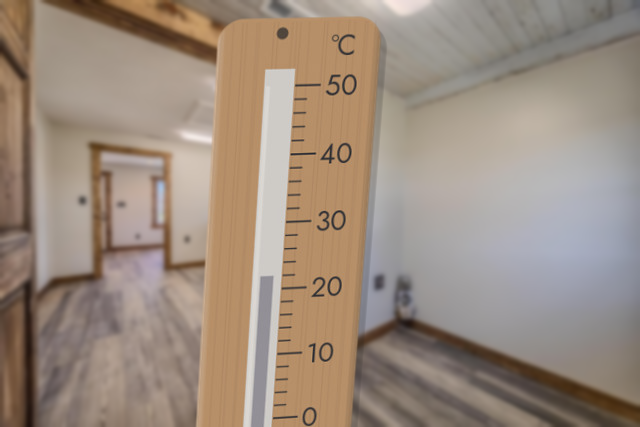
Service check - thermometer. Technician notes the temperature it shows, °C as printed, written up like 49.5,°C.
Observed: 22,°C
